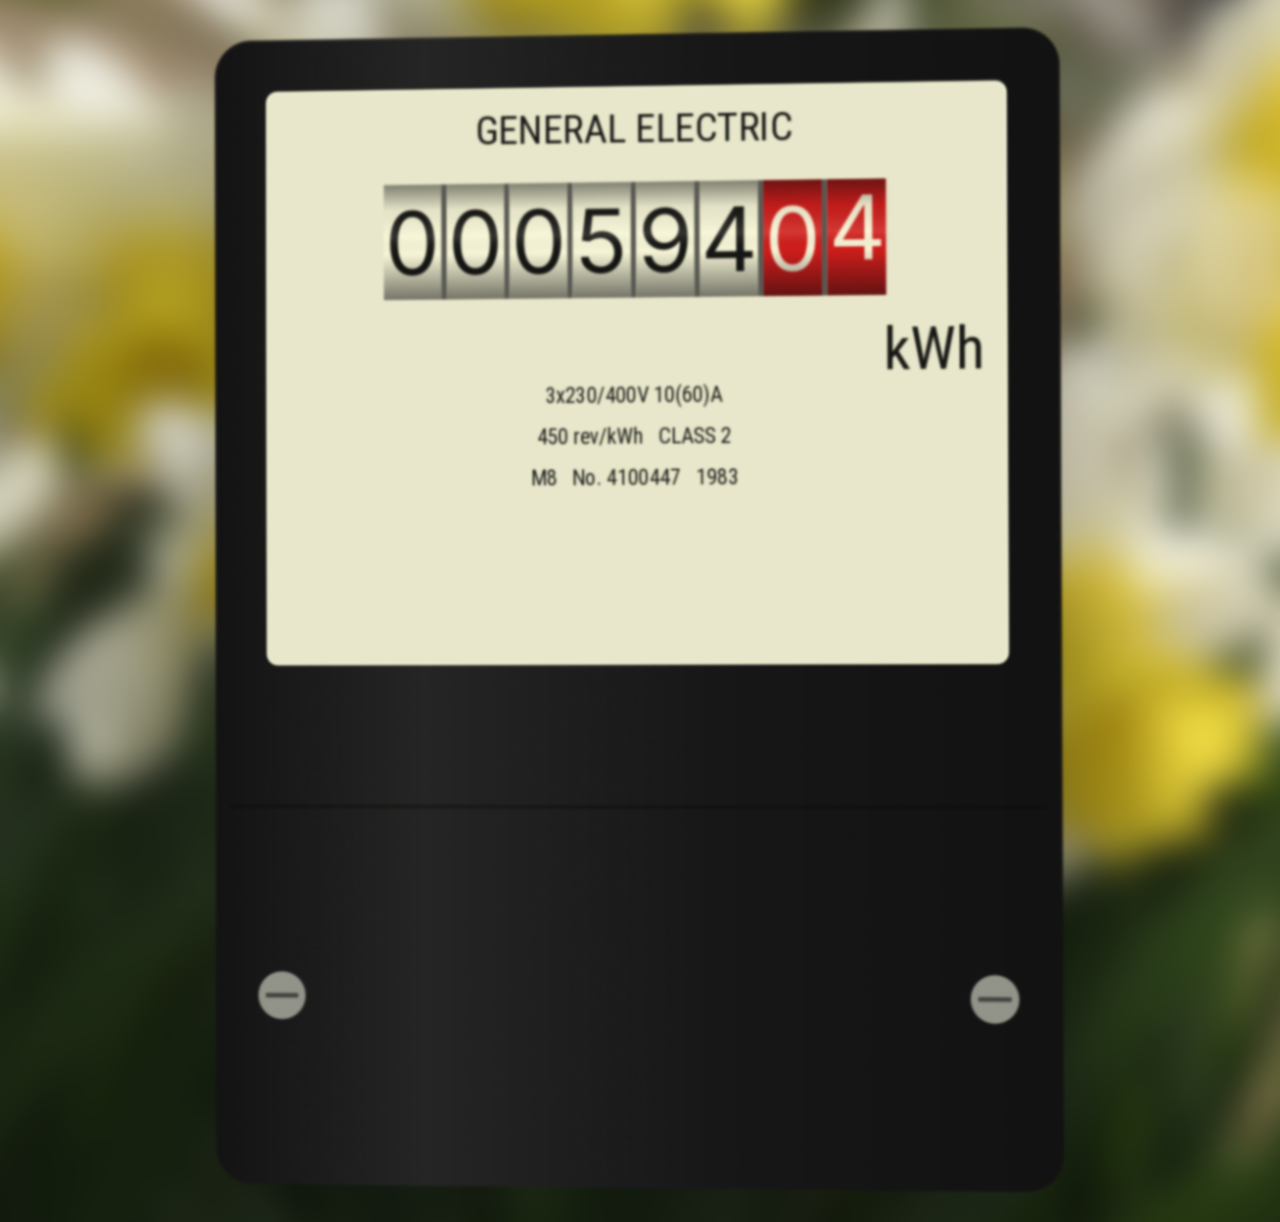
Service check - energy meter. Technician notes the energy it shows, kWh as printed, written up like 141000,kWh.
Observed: 594.04,kWh
